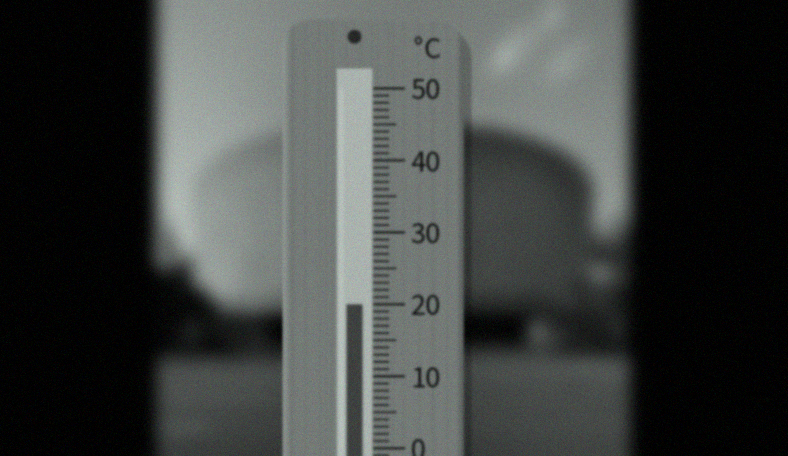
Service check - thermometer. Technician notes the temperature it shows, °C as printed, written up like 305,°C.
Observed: 20,°C
